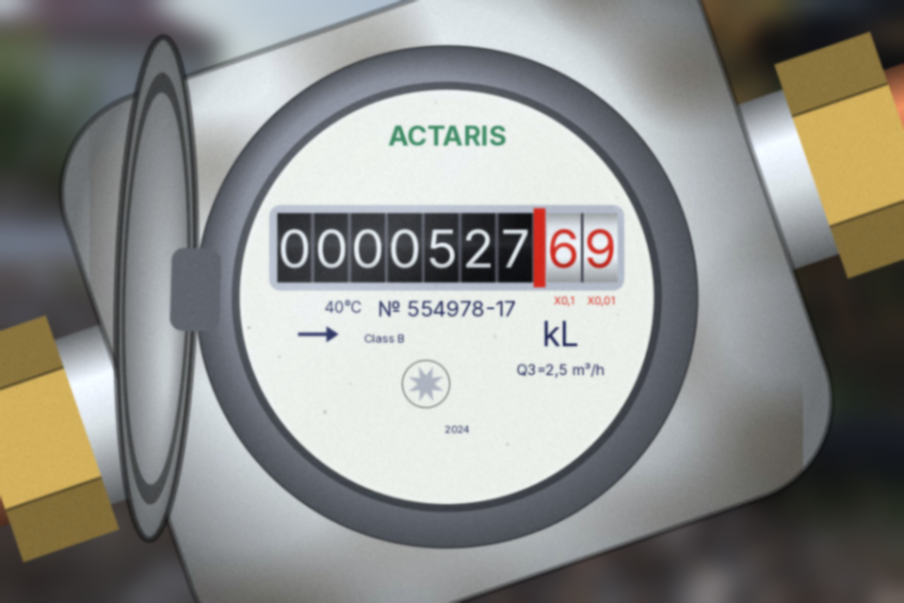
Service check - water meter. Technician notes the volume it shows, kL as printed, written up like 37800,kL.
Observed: 527.69,kL
